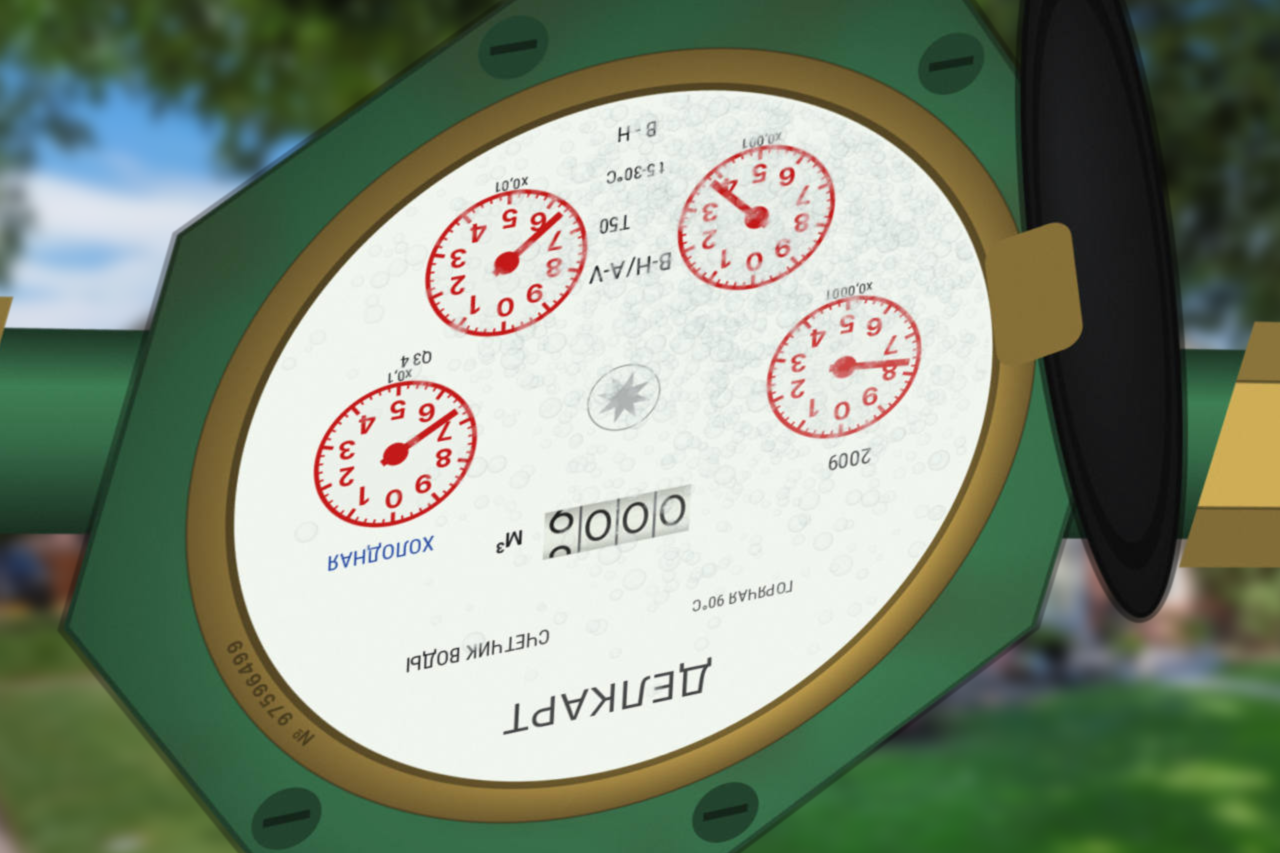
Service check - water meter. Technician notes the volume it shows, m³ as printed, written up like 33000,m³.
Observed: 8.6637,m³
